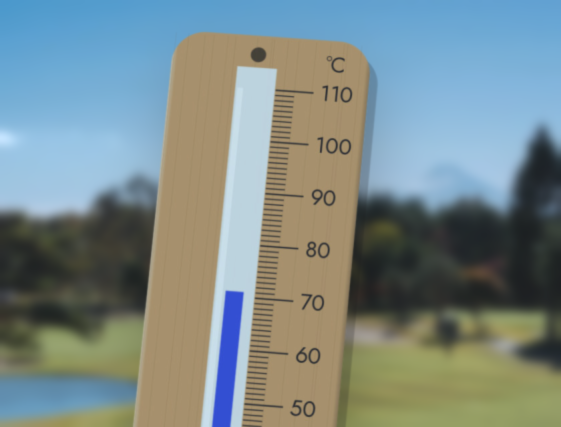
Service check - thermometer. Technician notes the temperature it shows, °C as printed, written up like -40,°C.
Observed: 71,°C
